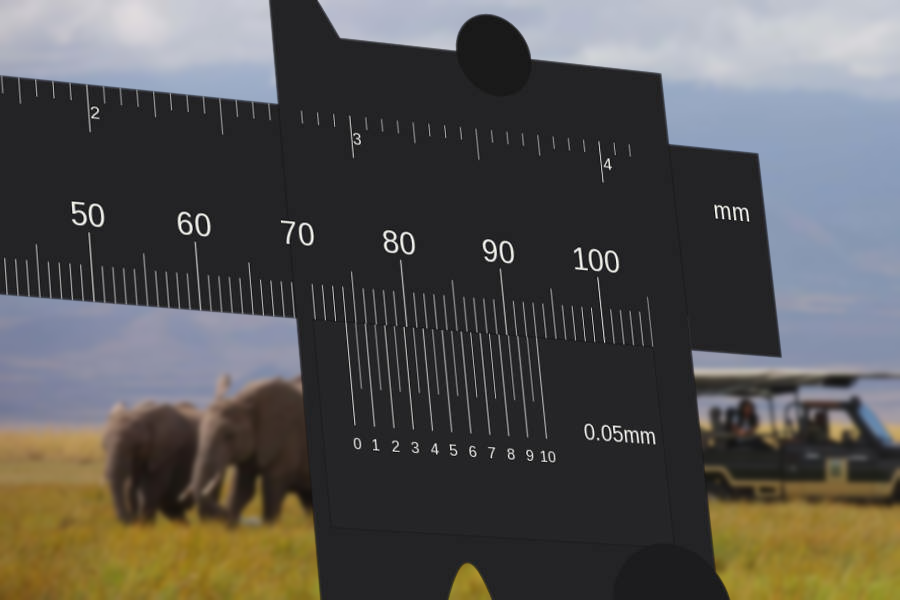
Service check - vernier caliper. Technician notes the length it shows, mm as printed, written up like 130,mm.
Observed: 74.0,mm
